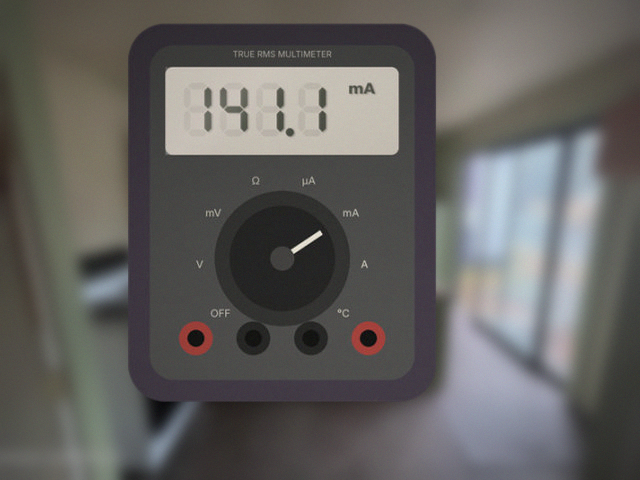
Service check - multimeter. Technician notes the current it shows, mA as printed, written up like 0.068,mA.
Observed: 141.1,mA
